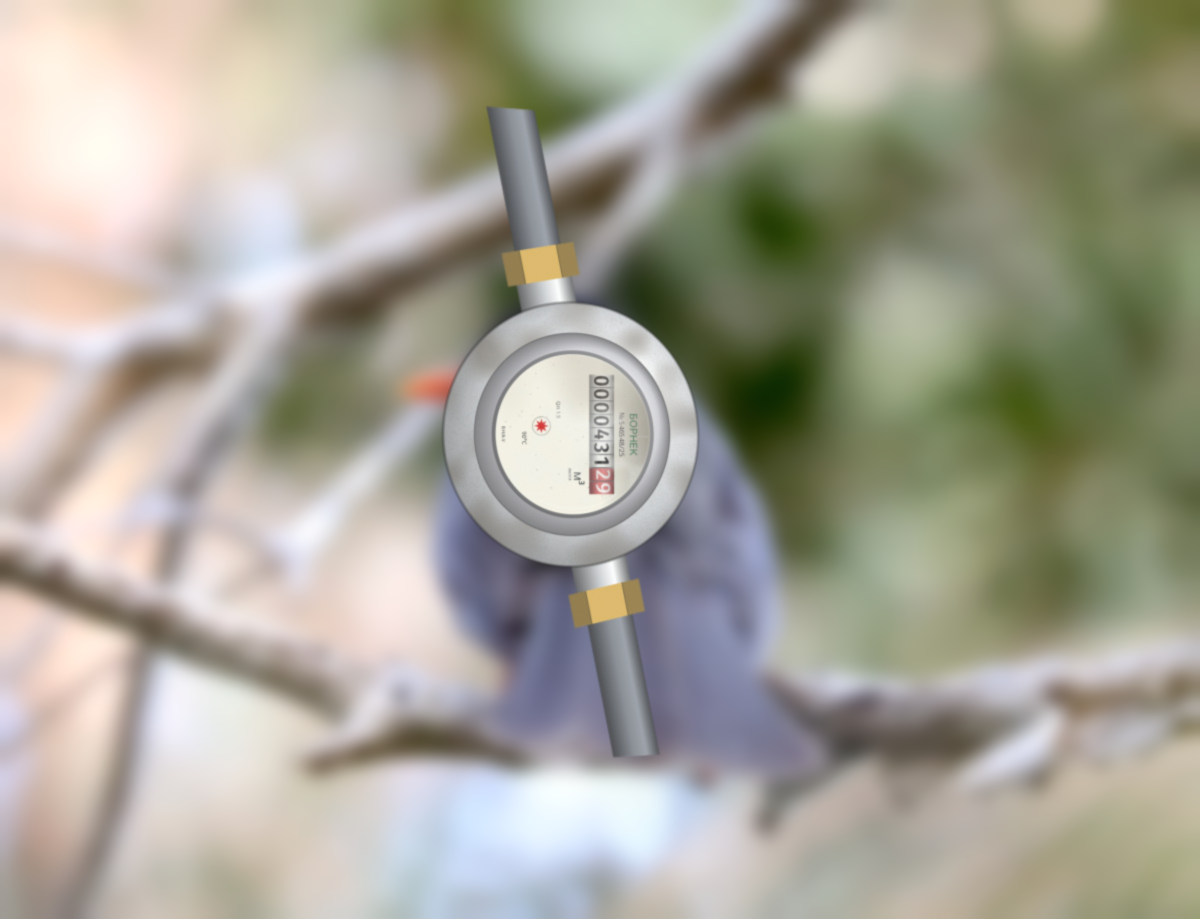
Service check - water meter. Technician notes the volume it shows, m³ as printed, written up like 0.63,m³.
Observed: 431.29,m³
